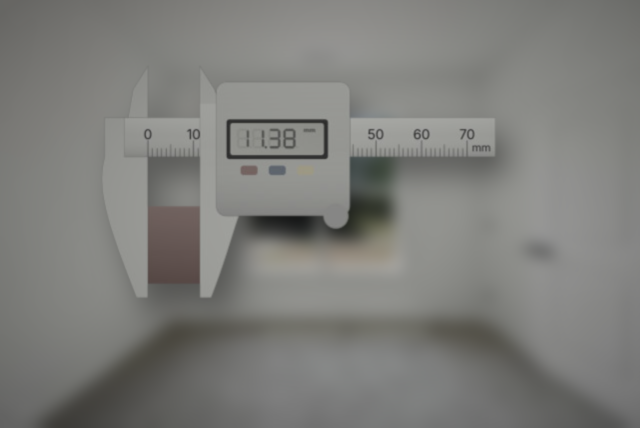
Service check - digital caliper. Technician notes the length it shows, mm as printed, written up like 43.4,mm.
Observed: 11.38,mm
